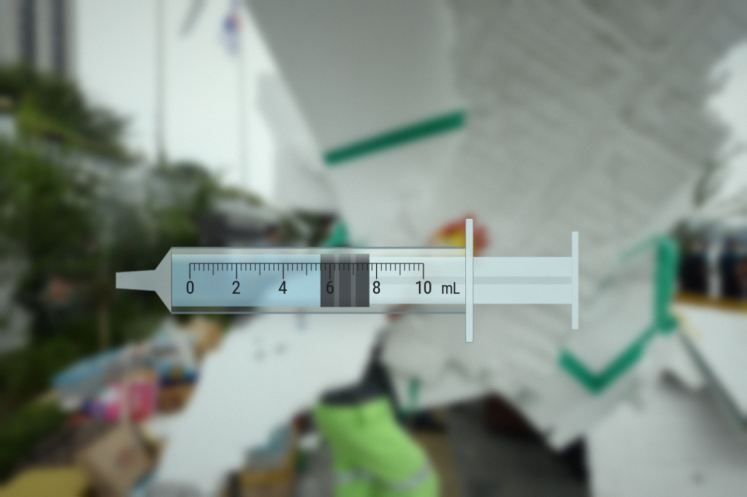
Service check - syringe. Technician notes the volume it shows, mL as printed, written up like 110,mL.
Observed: 5.6,mL
